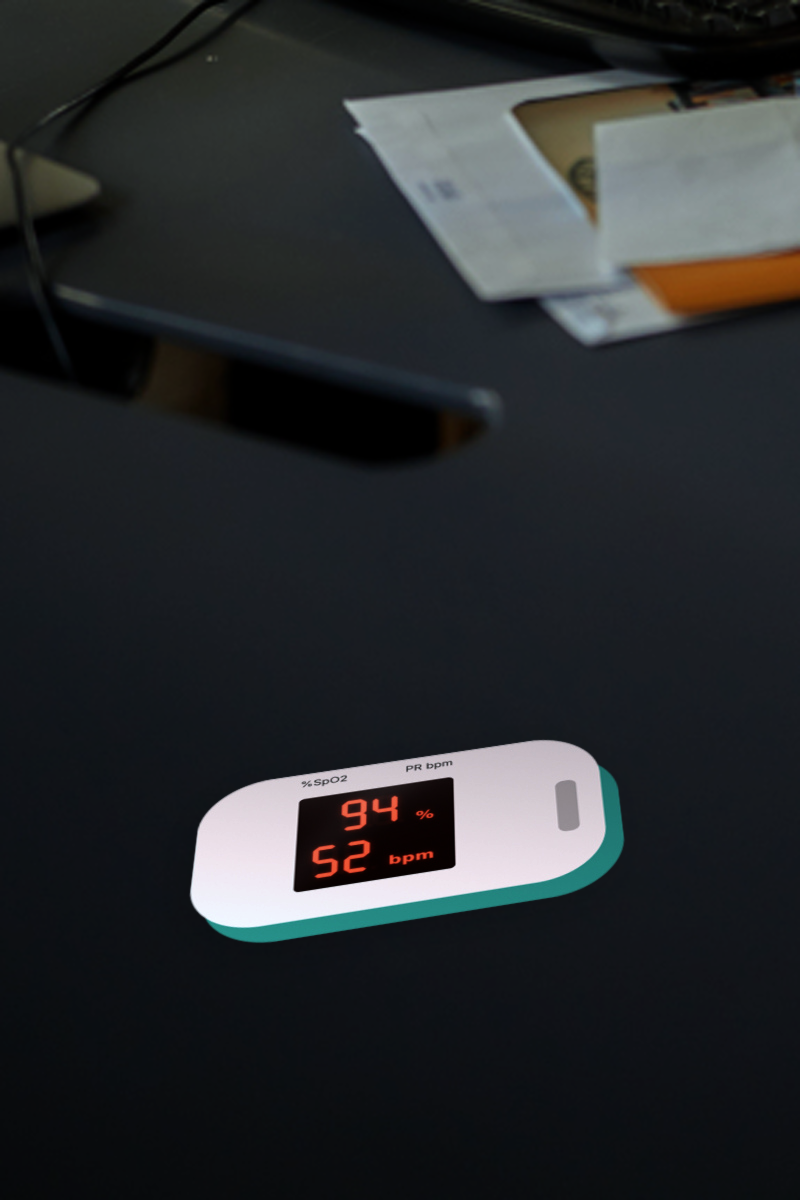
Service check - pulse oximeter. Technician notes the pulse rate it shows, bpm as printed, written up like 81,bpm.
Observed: 52,bpm
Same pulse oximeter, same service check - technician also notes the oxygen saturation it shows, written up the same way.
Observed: 94,%
